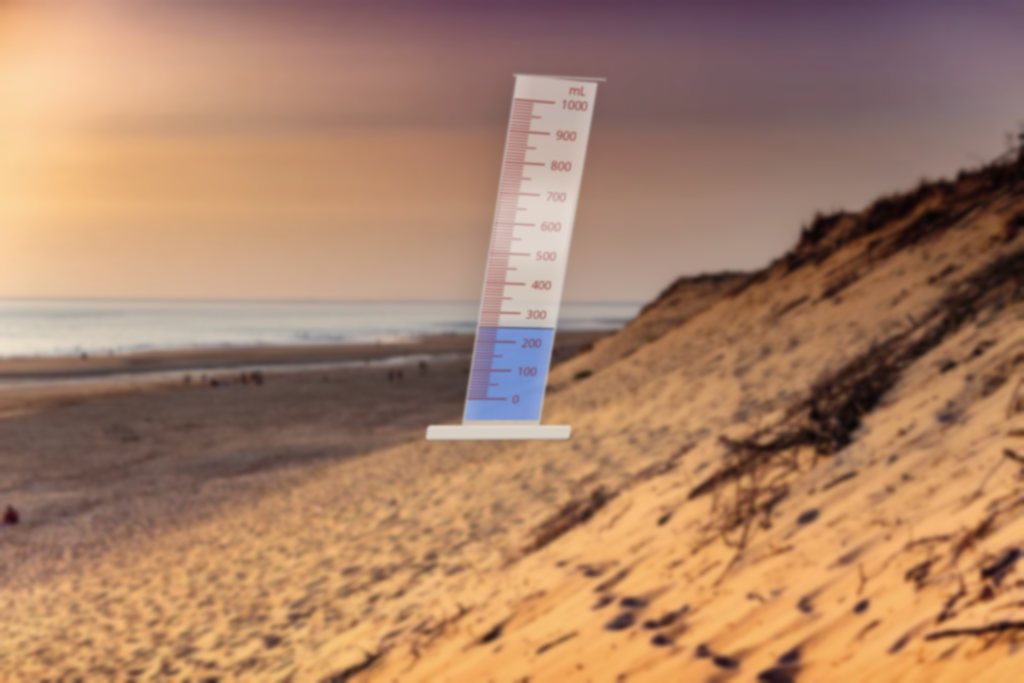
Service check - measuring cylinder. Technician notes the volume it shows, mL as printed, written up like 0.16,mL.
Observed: 250,mL
